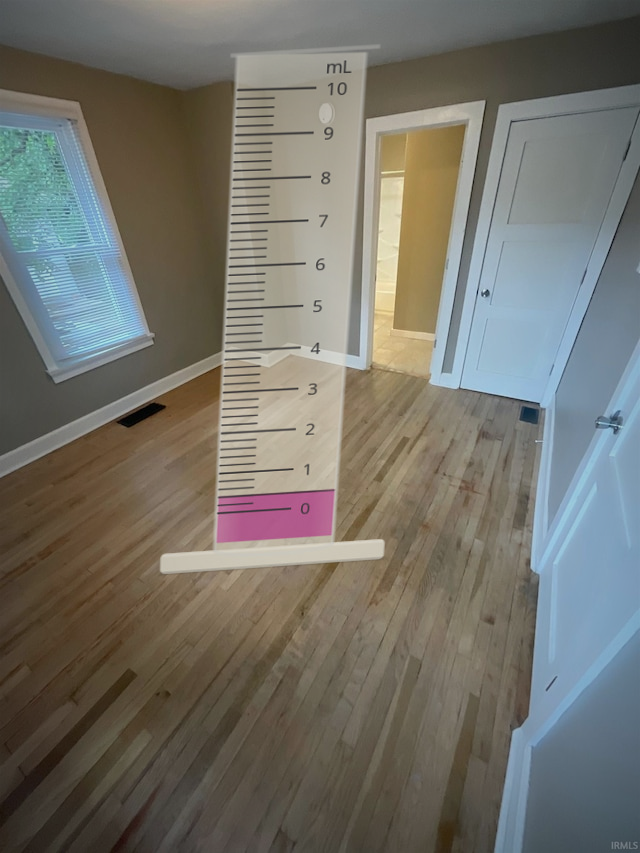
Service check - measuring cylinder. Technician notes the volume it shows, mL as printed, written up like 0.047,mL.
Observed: 0.4,mL
